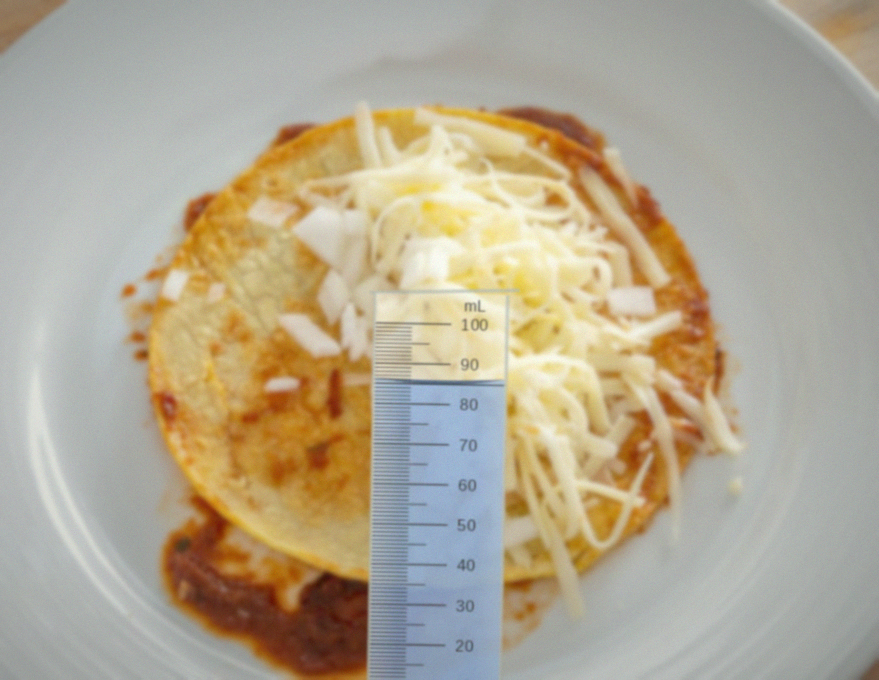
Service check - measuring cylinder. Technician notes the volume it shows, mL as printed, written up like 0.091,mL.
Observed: 85,mL
